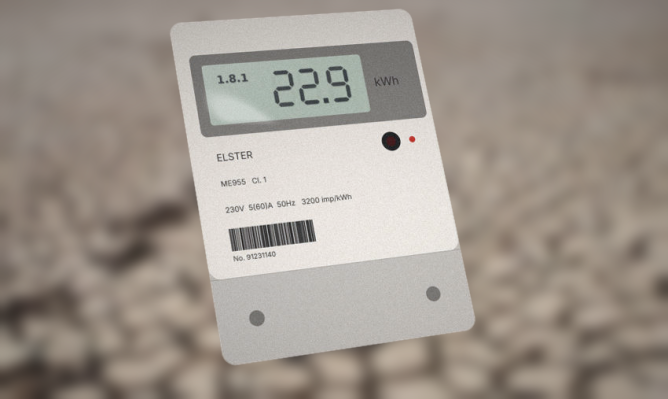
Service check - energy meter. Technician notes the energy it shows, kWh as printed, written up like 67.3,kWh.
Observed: 22.9,kWh
